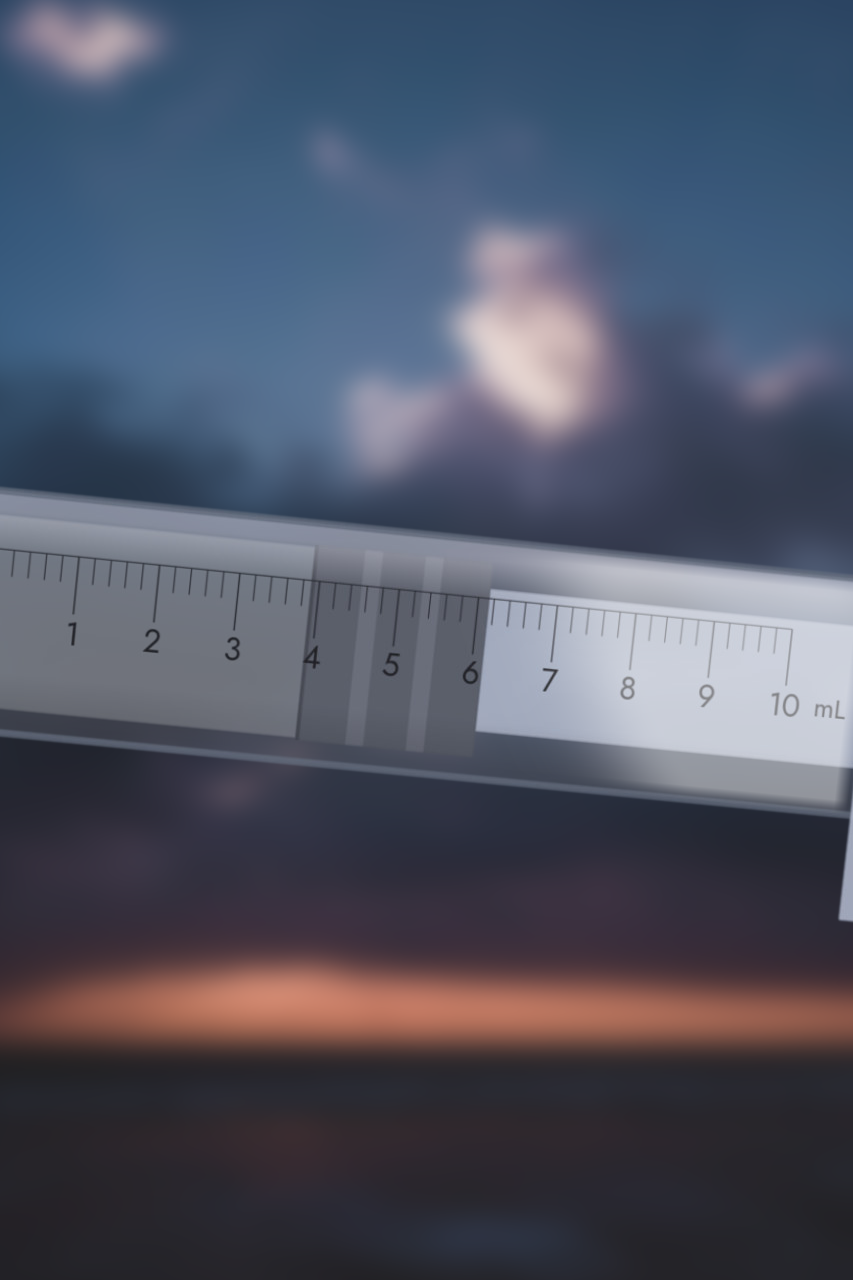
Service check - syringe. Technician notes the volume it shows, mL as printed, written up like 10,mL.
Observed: 3.9,mL
